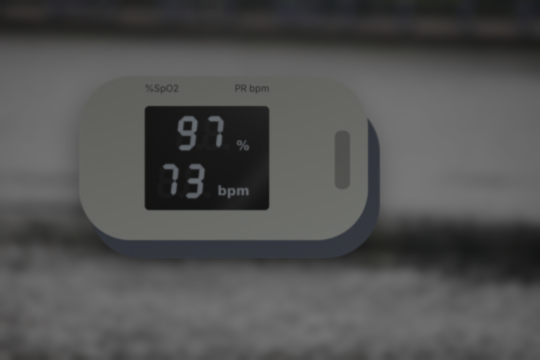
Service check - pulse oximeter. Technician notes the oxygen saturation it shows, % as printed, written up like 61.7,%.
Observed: 97,%
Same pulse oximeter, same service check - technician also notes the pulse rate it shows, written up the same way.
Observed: 73,bpm
